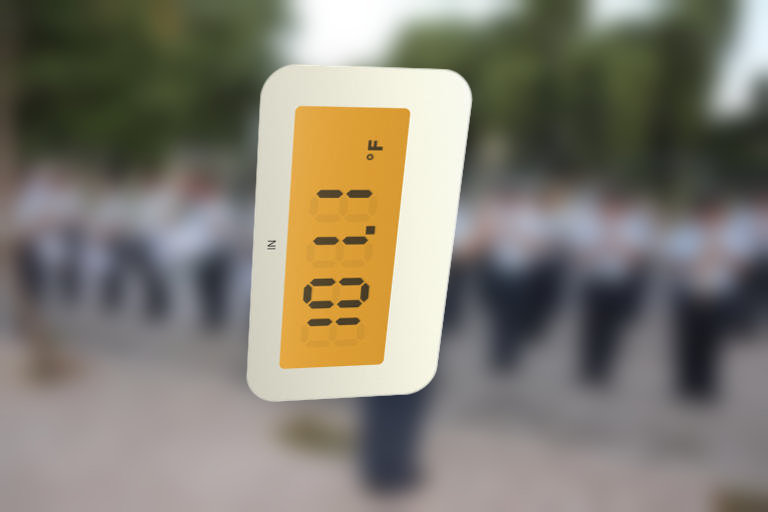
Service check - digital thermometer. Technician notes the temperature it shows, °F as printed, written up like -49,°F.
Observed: 101.1,°F
